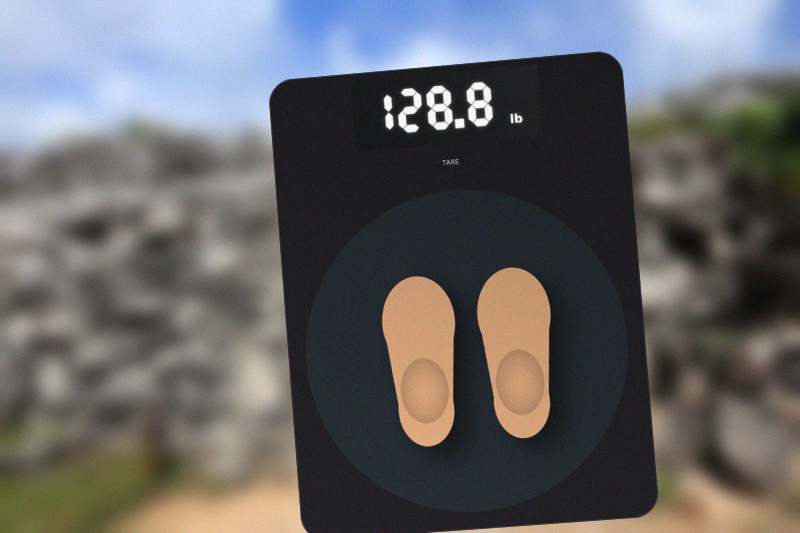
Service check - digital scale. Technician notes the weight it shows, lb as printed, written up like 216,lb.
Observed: 128.8,lb
